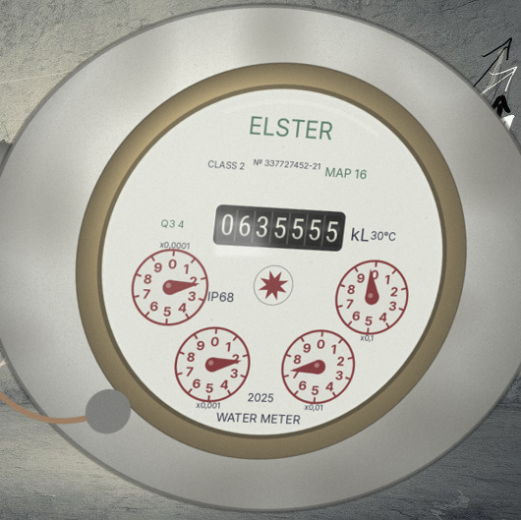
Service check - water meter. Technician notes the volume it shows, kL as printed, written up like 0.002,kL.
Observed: 635554.9722,kL
